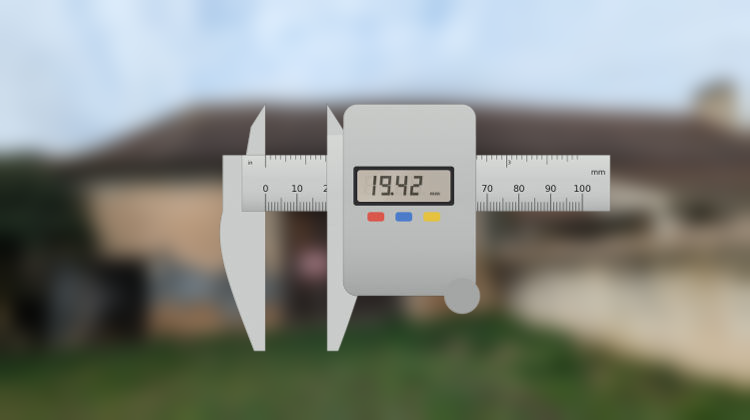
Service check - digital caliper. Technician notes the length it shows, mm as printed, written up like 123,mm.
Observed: 19.42,mm
